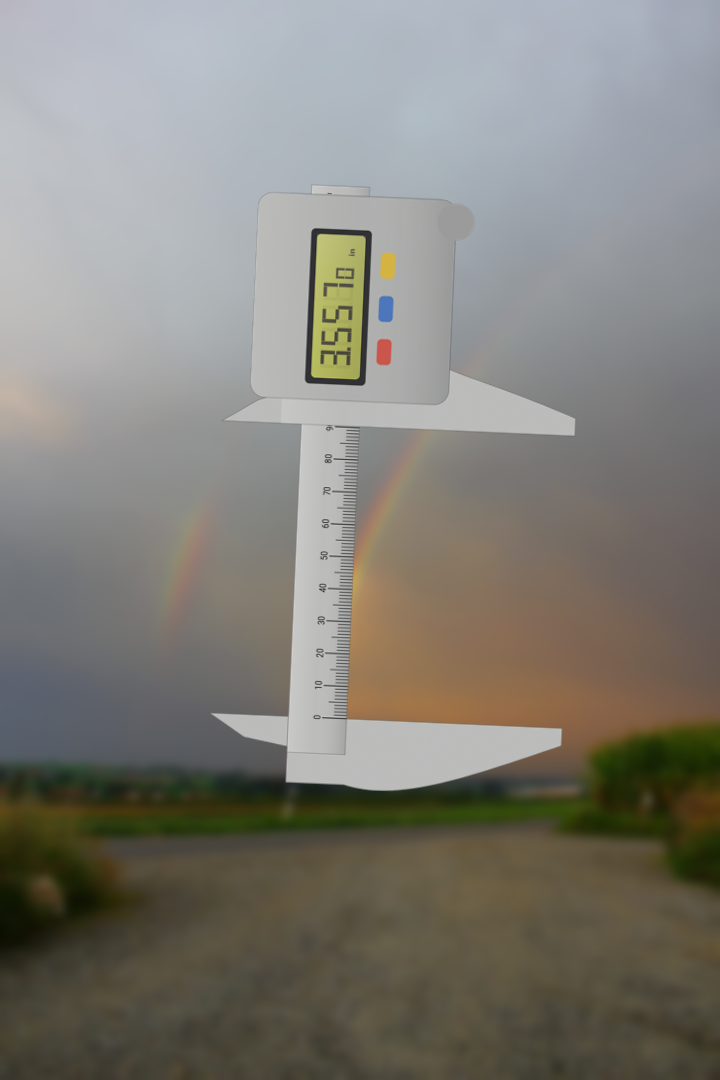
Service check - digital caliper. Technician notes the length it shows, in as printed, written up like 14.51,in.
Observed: 3.5570,in
